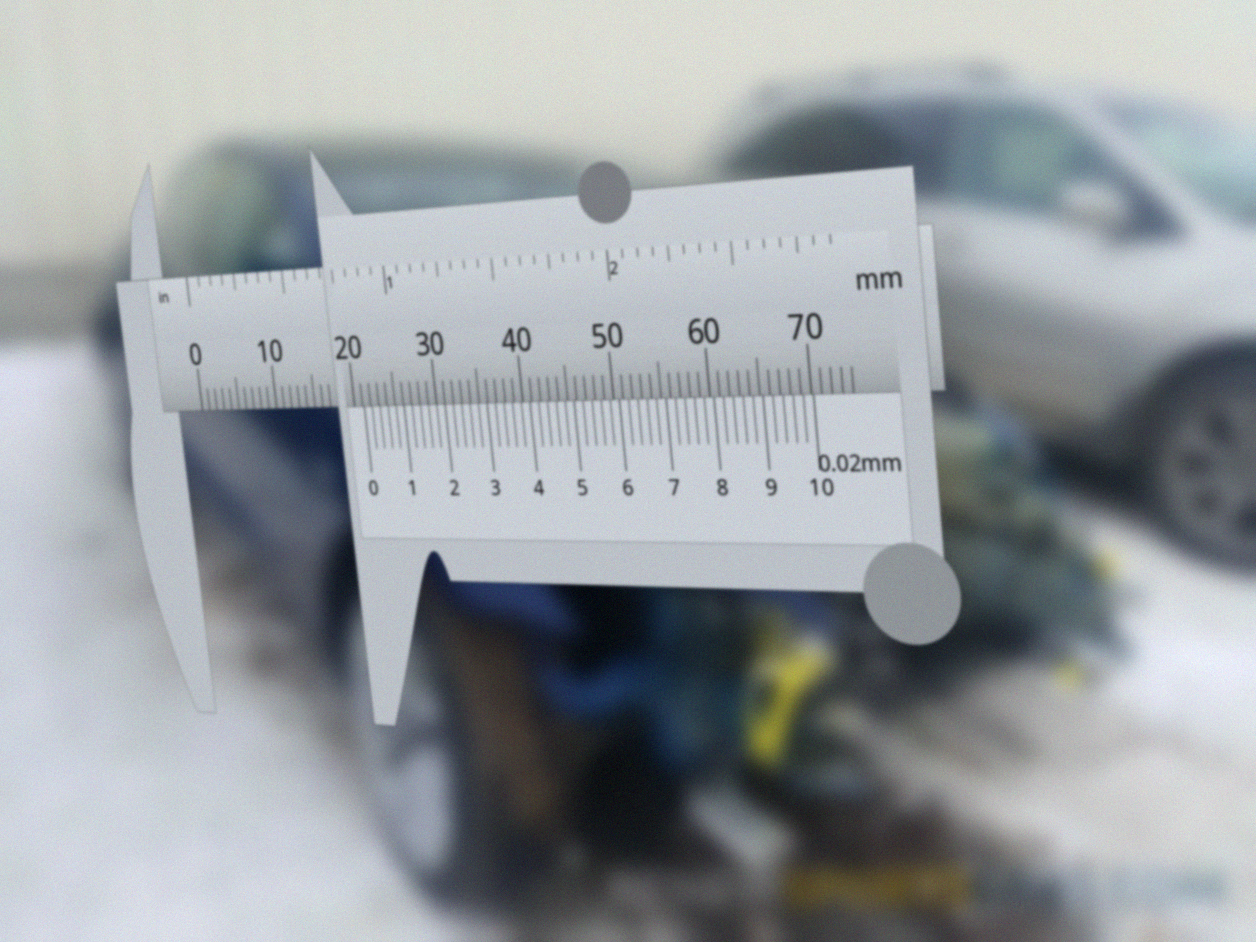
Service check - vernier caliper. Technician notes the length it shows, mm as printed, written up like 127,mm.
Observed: 21.2,mm
